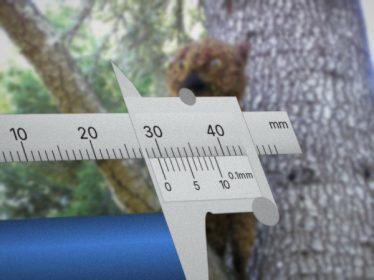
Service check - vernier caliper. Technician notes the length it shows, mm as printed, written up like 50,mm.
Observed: 29.4,mm
